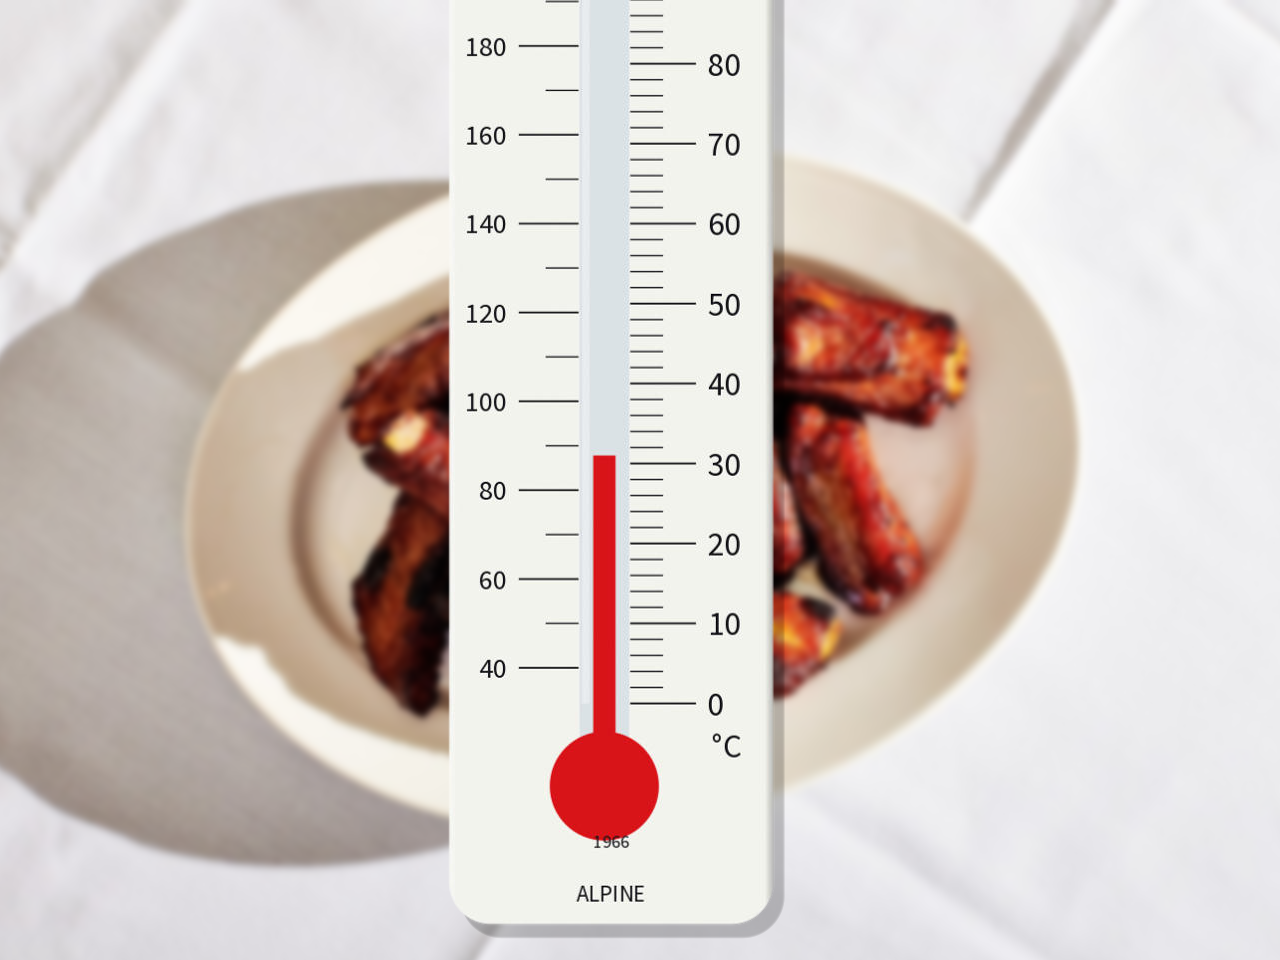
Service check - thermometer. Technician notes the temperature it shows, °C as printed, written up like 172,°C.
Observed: 31,°C
